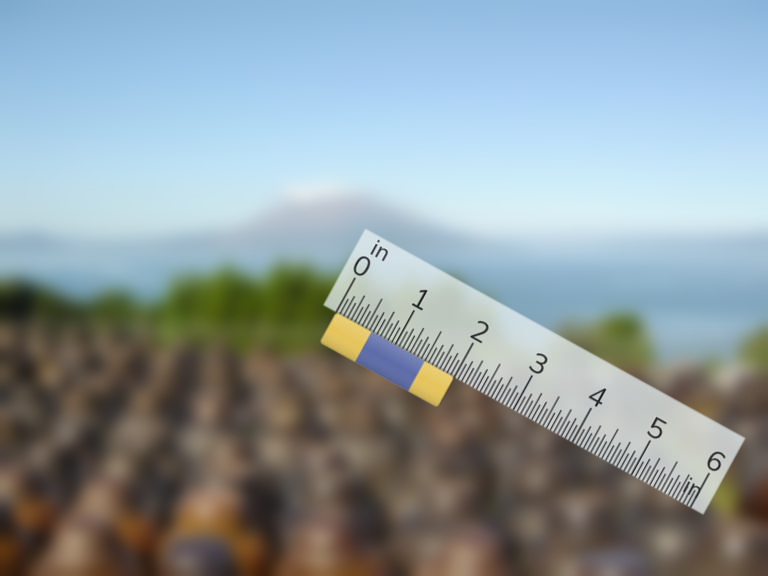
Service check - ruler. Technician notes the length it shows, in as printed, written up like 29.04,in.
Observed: 2,in
